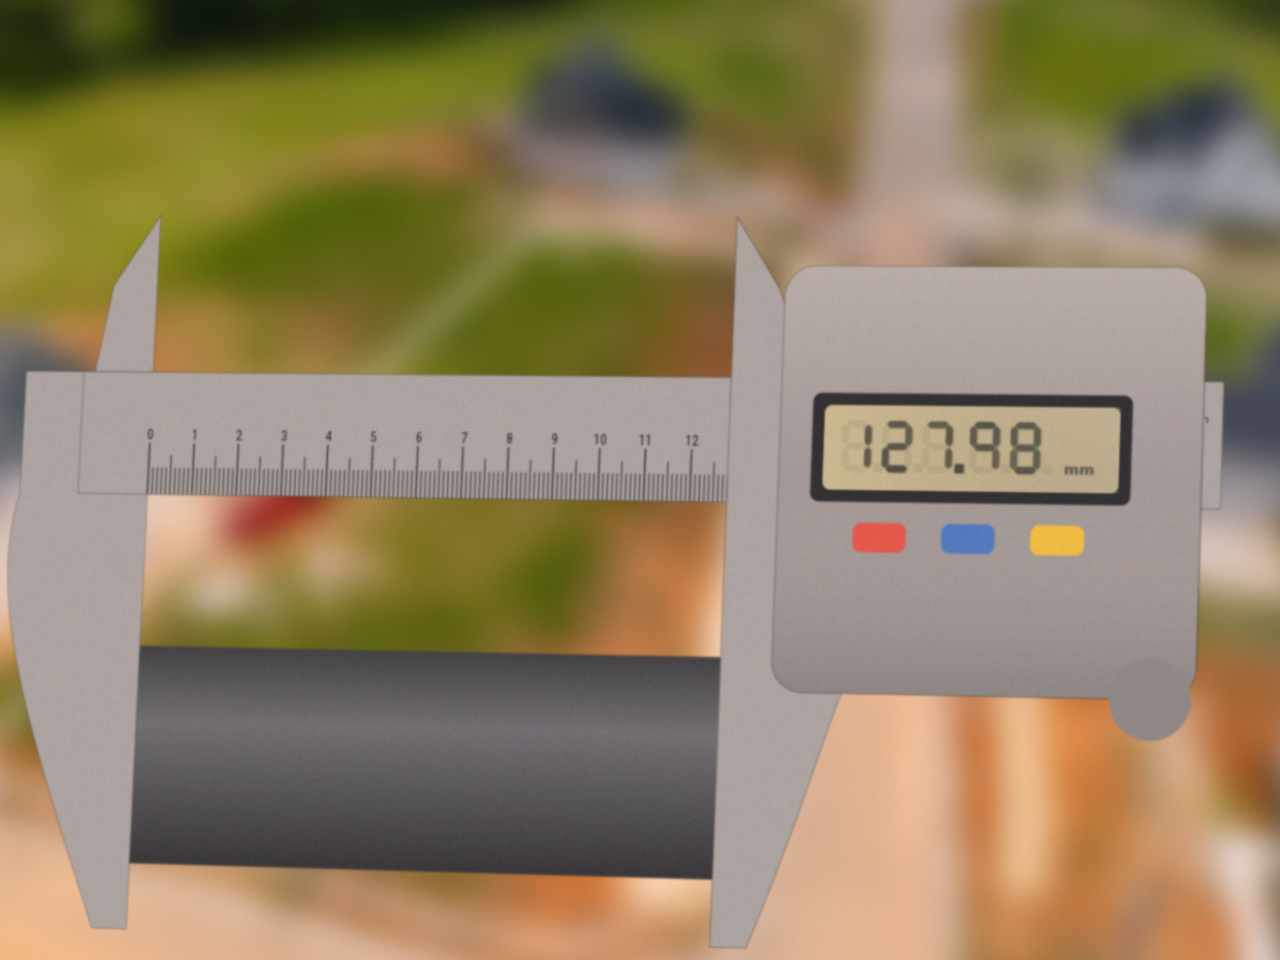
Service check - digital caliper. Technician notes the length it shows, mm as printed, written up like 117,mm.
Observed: 127.98,mm
